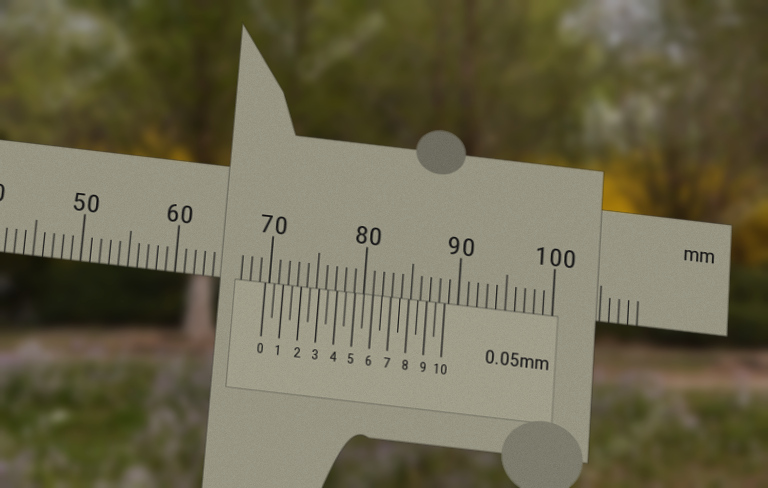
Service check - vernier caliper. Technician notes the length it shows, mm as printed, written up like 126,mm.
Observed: 69.6,mm
